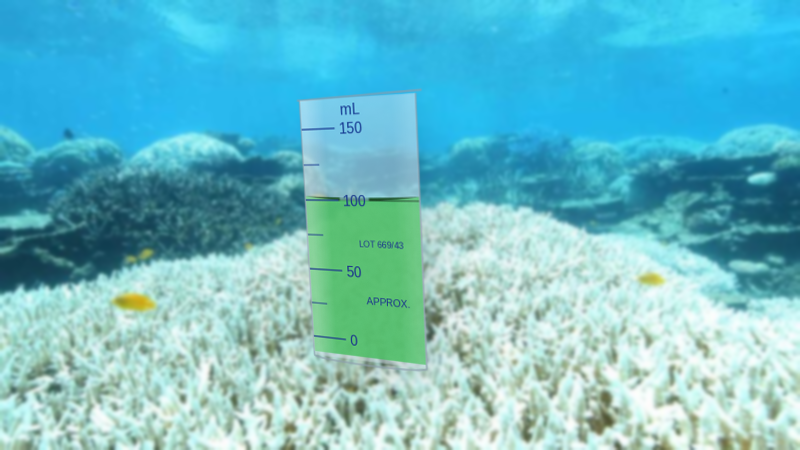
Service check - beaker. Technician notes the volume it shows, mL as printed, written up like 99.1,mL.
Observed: 100,mL
